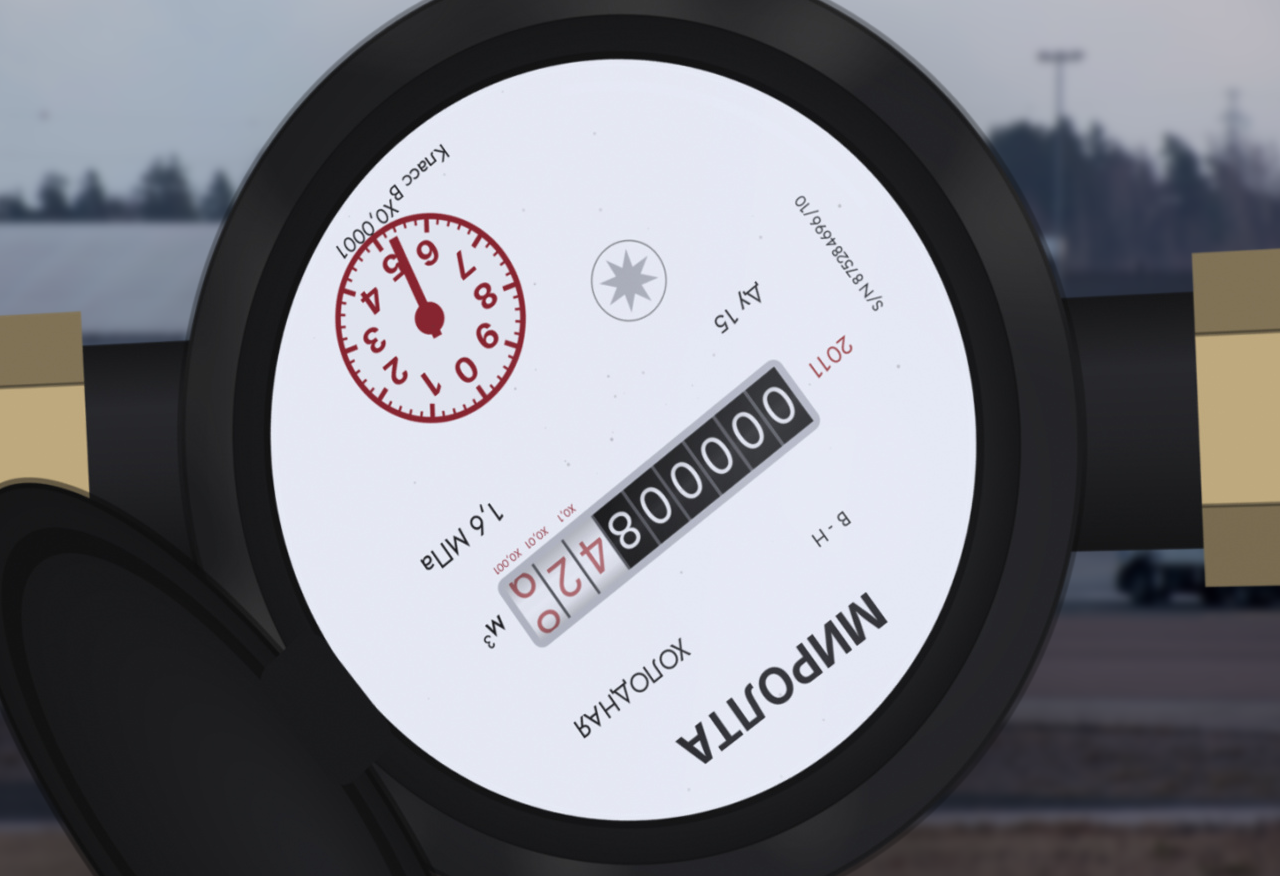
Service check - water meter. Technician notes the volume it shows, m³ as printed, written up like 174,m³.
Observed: 8.4285,m³
